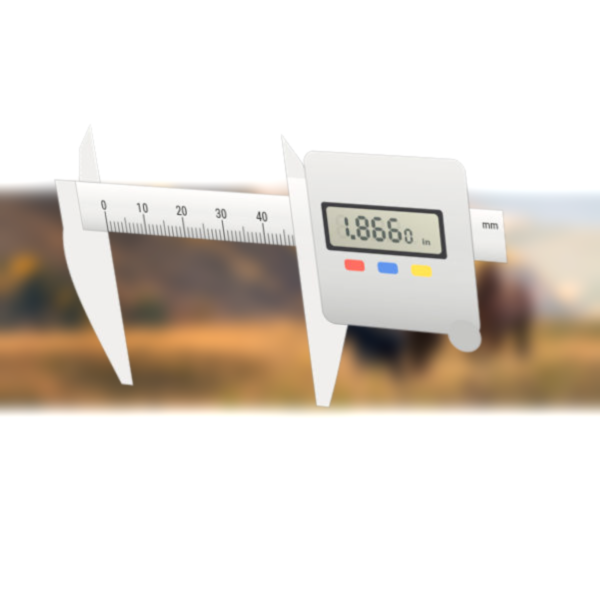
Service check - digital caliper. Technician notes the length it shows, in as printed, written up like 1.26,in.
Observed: 1.8660,in
